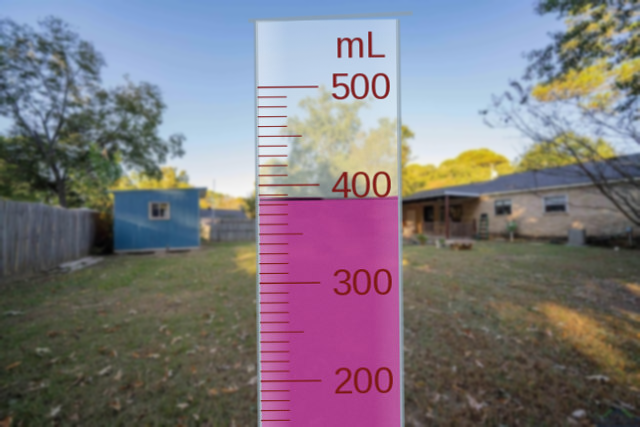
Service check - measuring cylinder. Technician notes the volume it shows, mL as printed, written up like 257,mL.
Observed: 385,mL
